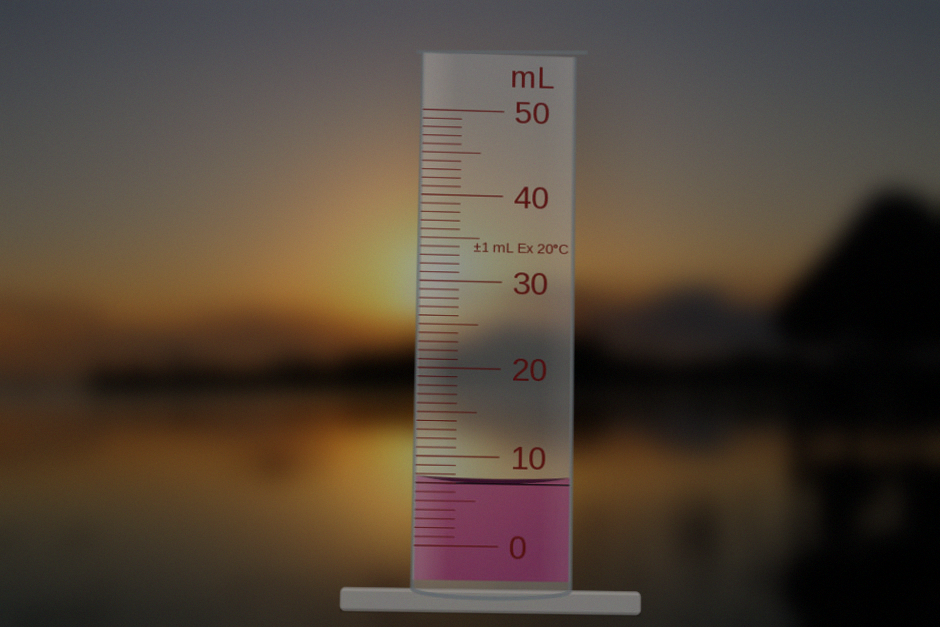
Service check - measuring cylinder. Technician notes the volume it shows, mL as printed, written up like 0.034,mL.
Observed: 7,mL
